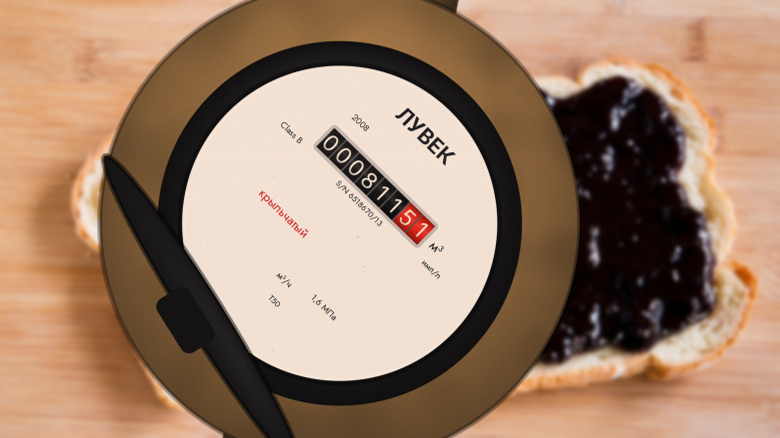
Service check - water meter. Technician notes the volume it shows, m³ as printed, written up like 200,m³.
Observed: 811.51,m³
